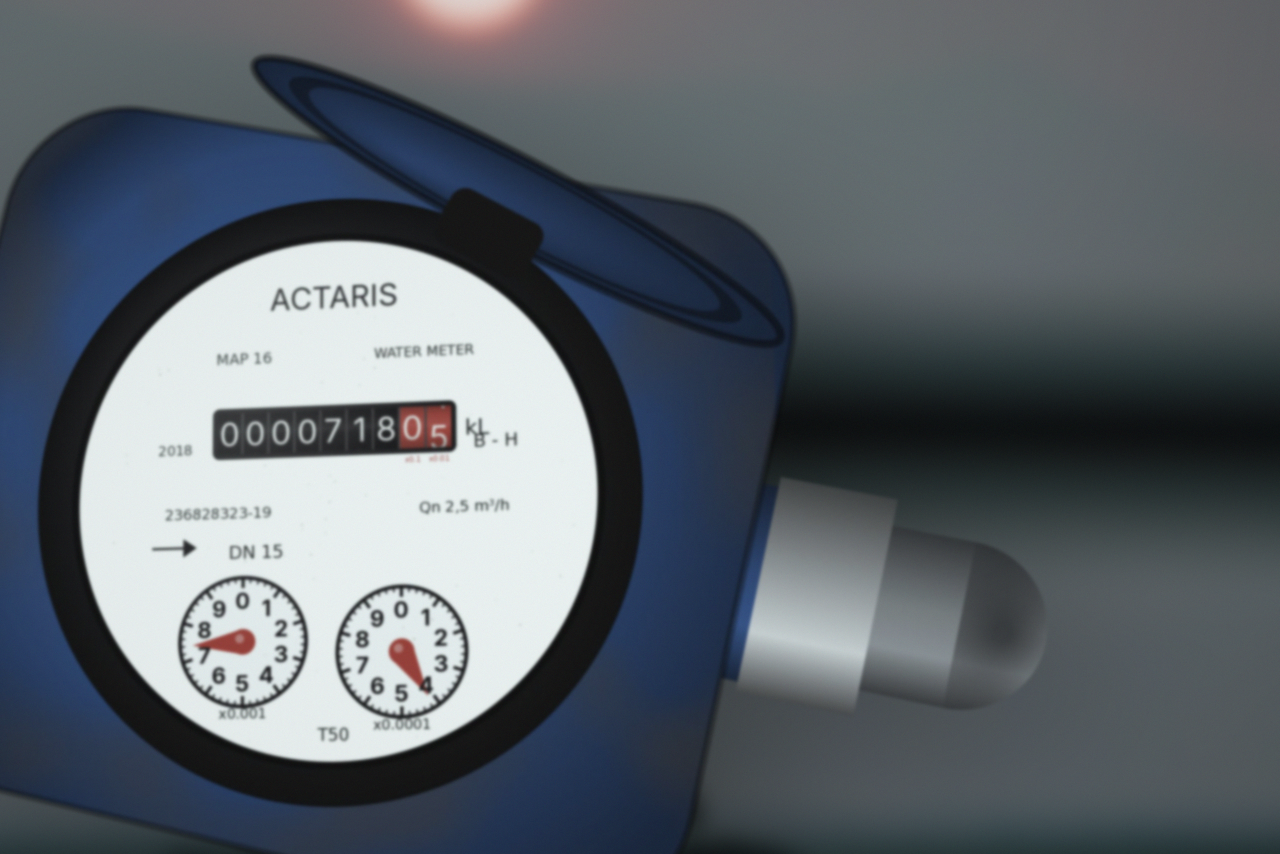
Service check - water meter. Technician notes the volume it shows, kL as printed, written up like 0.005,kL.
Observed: 718.0474,kL
